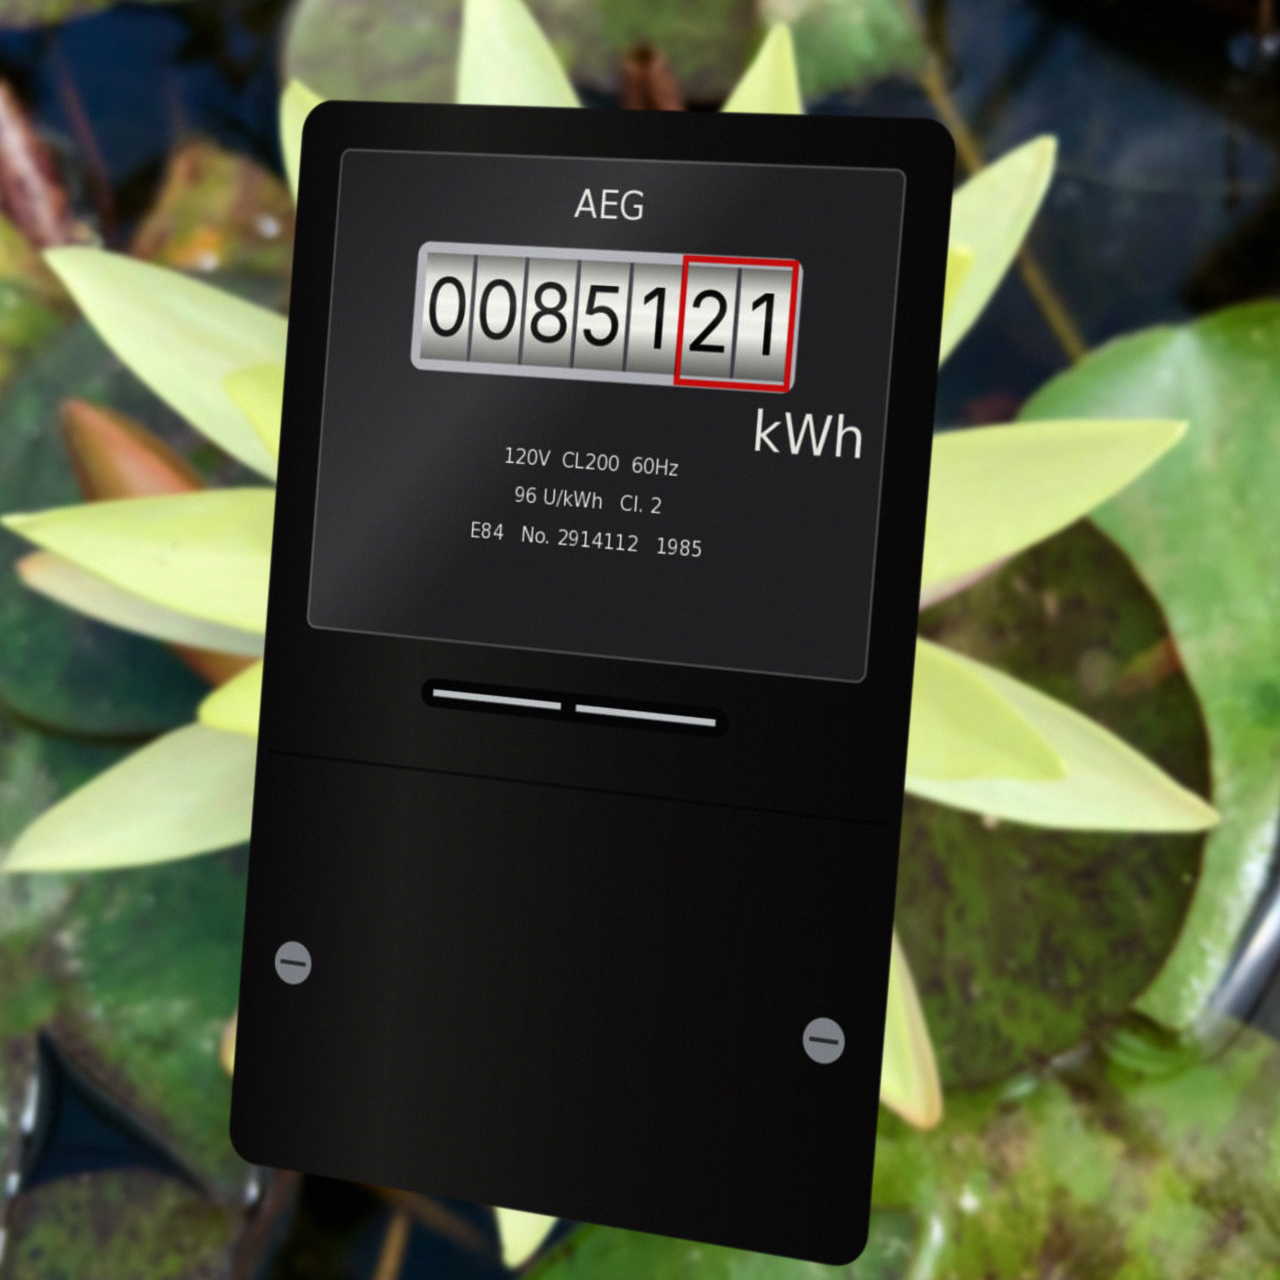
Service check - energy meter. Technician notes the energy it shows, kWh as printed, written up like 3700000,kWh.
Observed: 851.21,kWh
